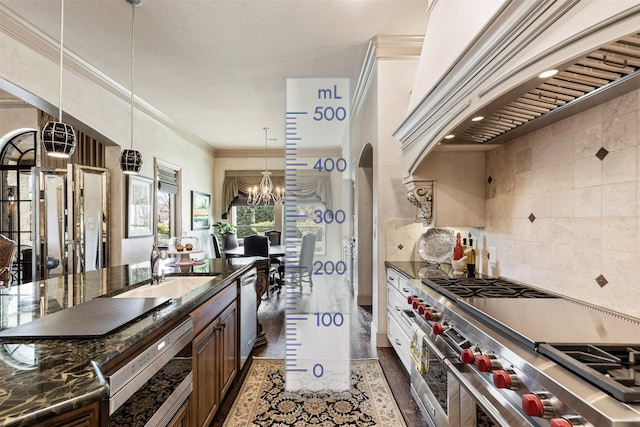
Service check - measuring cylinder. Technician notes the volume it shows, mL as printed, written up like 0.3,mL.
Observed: 110,mL
